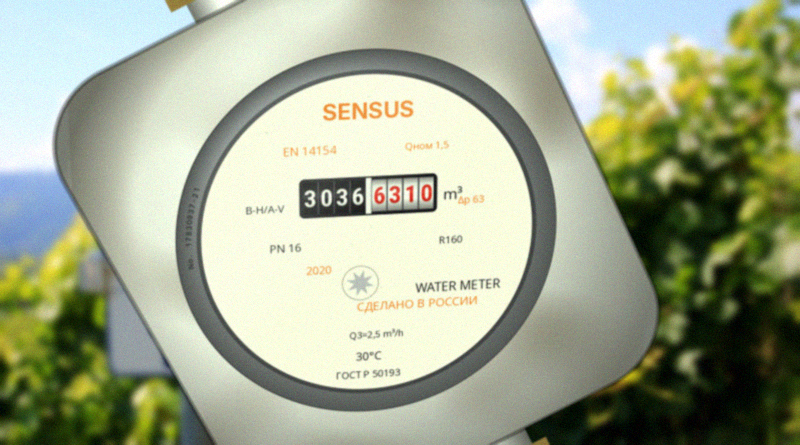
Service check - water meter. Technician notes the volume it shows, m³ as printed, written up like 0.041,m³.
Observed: 3036.6310,m³
